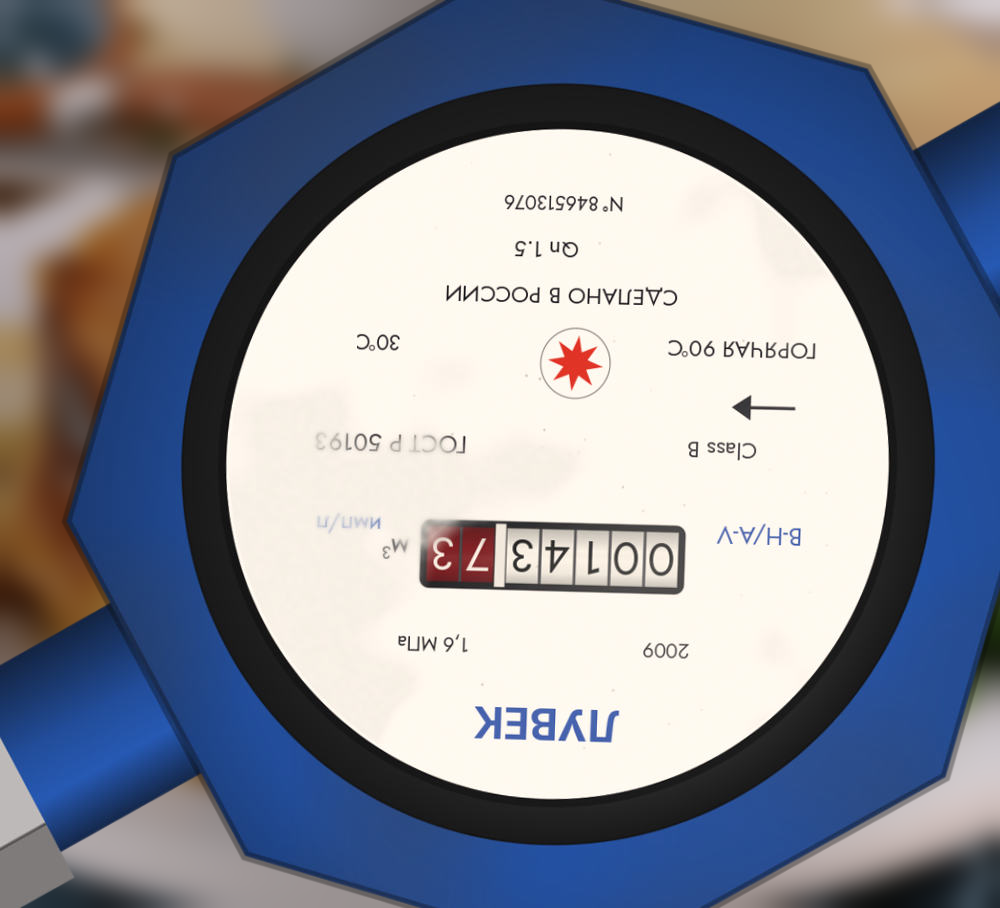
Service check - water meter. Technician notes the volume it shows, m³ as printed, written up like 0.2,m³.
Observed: 143.73,m³
